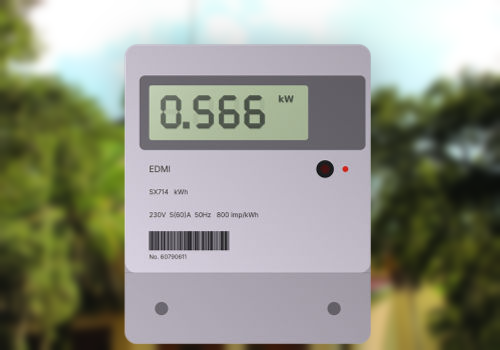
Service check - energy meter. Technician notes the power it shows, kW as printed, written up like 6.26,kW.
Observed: 0.566,kW
